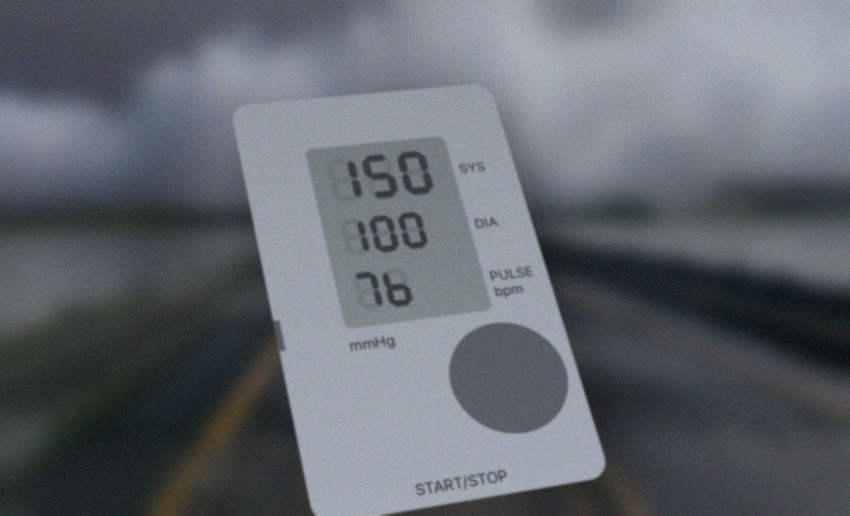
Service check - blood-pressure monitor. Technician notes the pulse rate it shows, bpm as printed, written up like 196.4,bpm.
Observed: 76,bpm
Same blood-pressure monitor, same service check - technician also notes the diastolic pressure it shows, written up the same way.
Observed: 100,mmHg
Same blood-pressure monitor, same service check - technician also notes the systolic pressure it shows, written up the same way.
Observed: 150,mmHg
